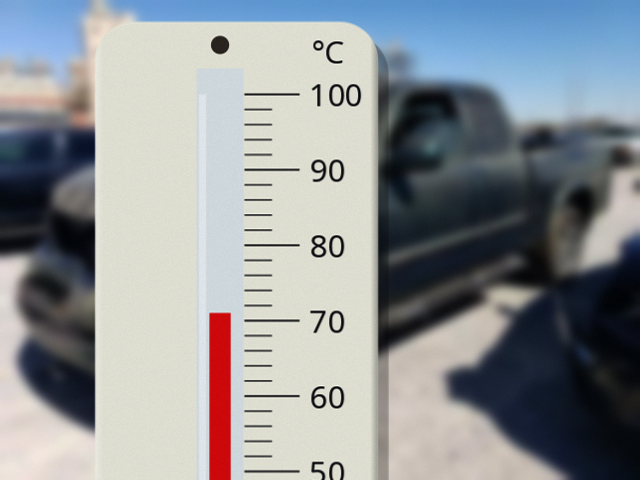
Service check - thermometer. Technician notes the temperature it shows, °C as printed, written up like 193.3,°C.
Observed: 71,°C
